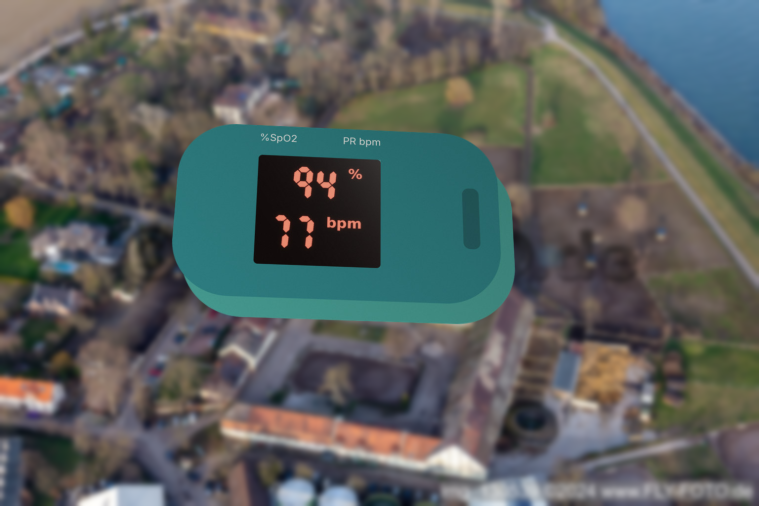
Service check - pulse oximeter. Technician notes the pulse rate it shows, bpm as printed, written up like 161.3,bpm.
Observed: 77,bpm
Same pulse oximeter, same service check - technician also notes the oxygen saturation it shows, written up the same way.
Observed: 94,%
